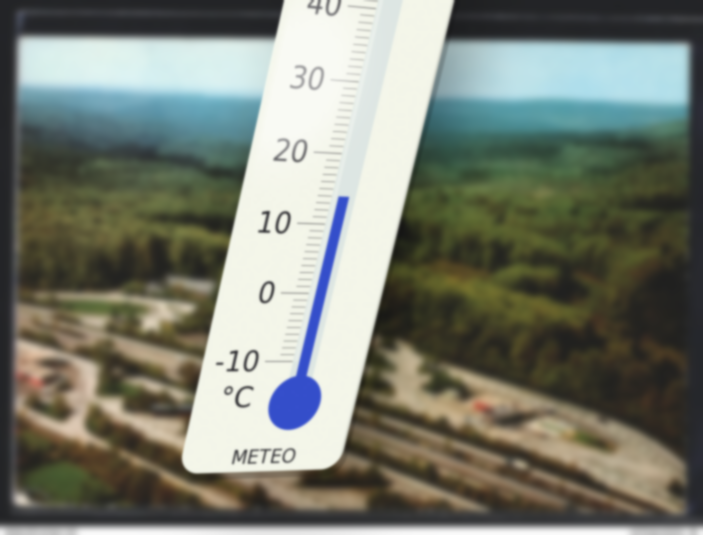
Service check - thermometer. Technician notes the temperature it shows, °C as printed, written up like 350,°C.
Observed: 14,°C
